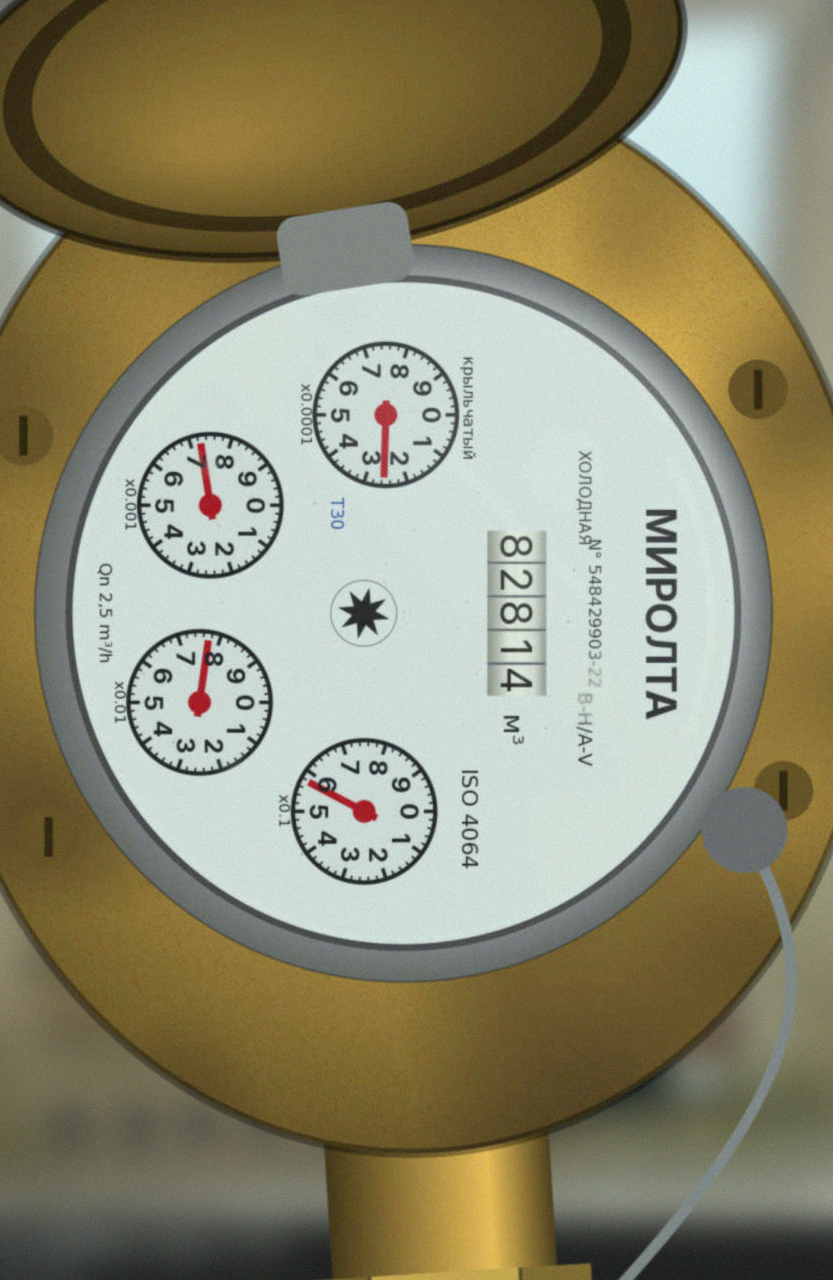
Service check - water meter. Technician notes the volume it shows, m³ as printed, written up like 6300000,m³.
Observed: 82814.5772,m³
